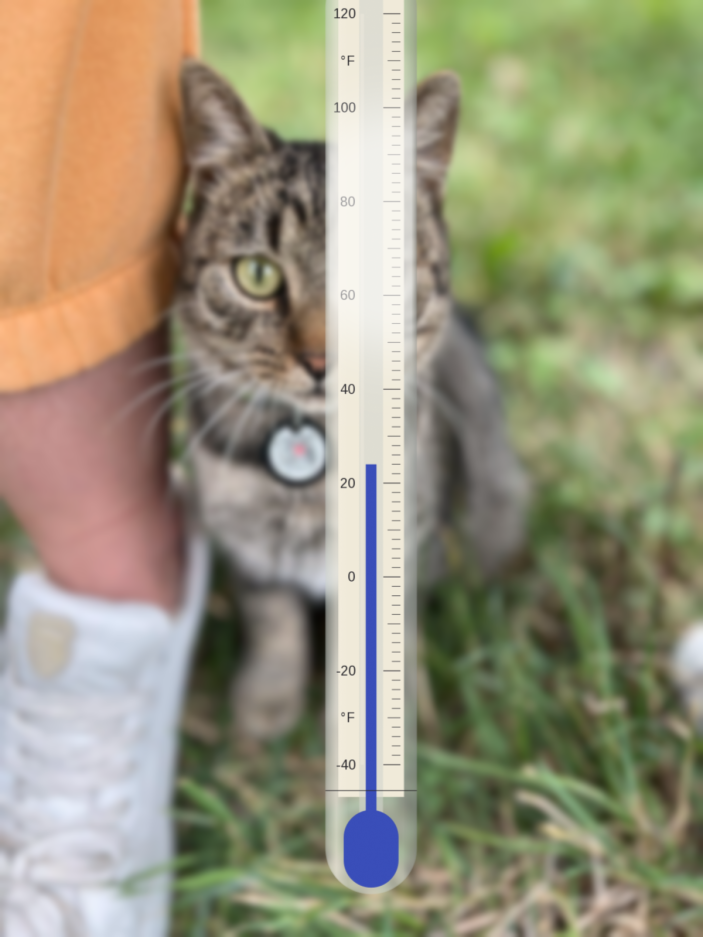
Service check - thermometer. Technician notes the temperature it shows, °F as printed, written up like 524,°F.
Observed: 24,°F
